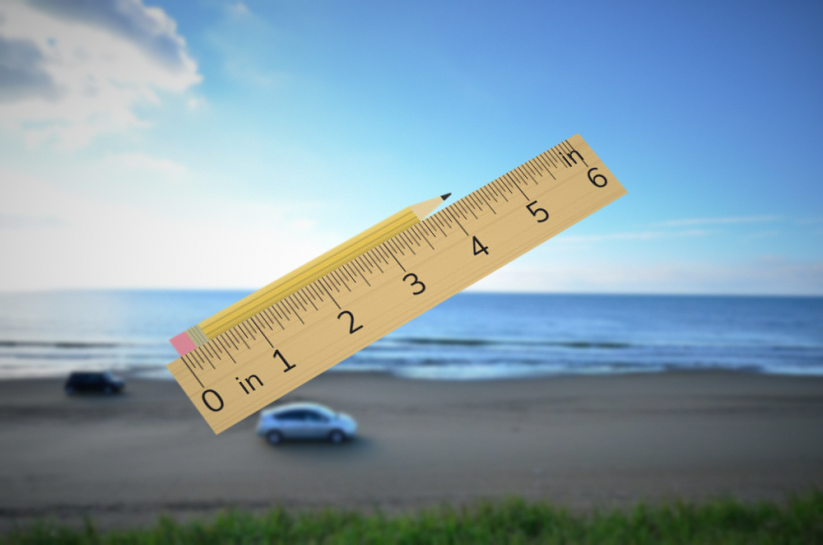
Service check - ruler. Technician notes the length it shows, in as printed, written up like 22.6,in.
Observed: 4.1875,in
